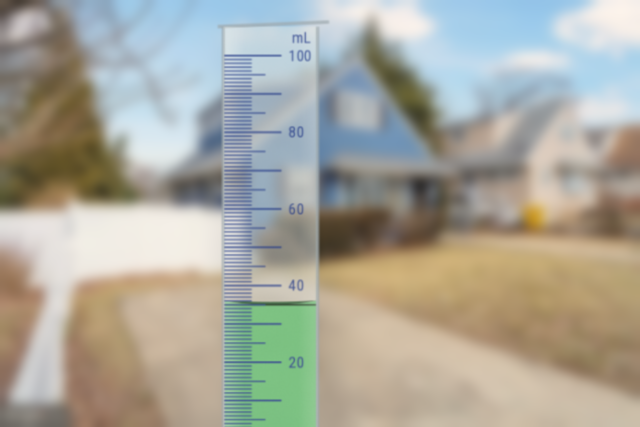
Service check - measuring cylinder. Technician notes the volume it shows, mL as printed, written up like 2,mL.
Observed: 35,mL
